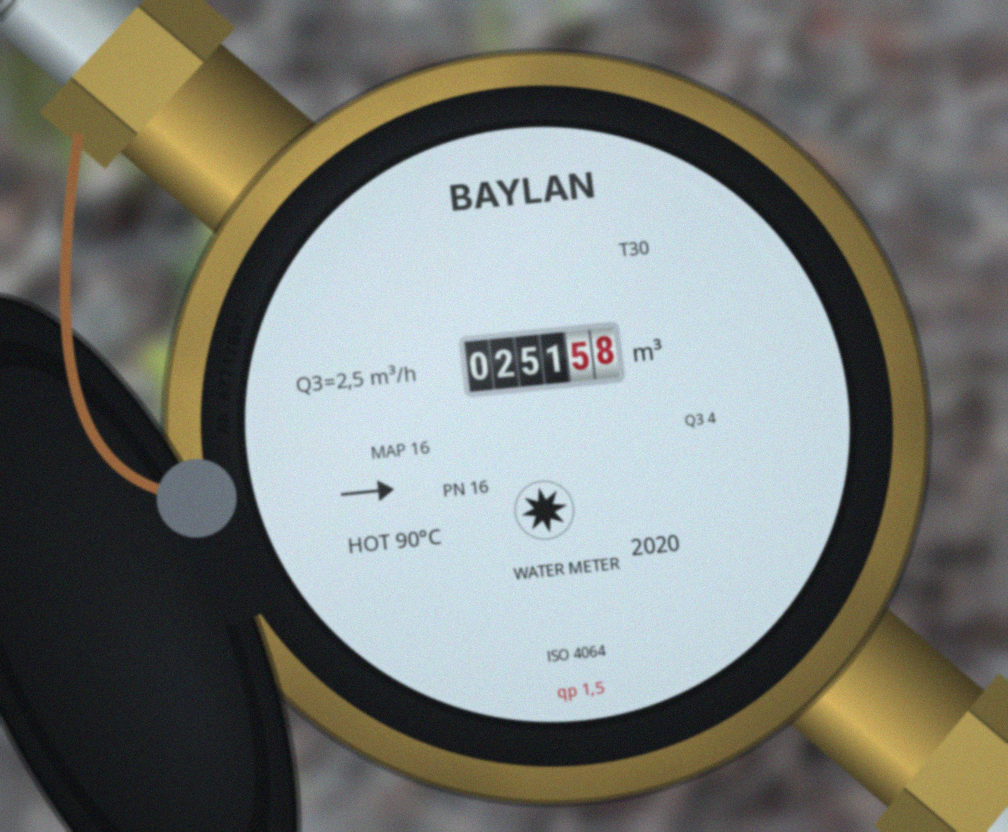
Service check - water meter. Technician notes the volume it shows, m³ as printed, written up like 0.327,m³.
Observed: 251.58,m³
